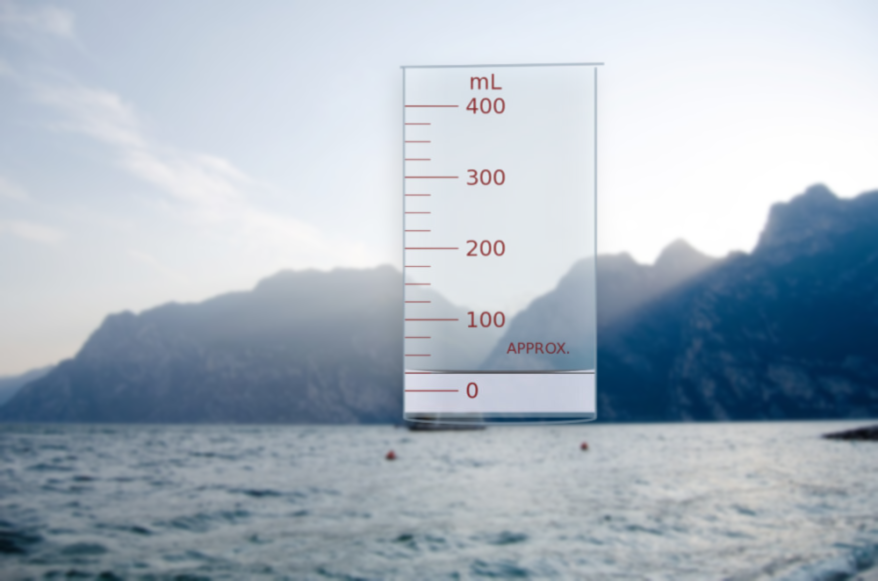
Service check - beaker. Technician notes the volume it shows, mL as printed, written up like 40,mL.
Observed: 25,mL
